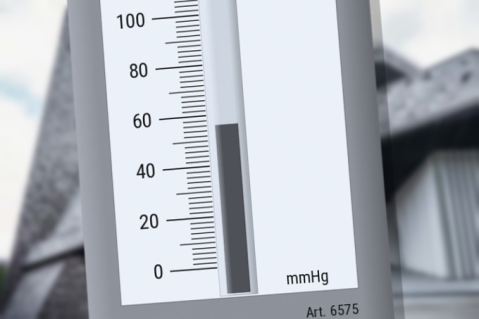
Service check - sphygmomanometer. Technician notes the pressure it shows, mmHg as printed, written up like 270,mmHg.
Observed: 56,mmHg
